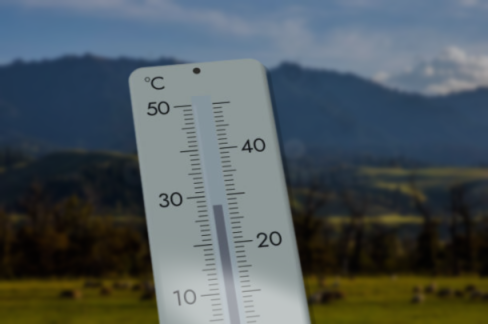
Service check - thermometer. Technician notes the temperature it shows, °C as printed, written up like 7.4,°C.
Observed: 28,°C
